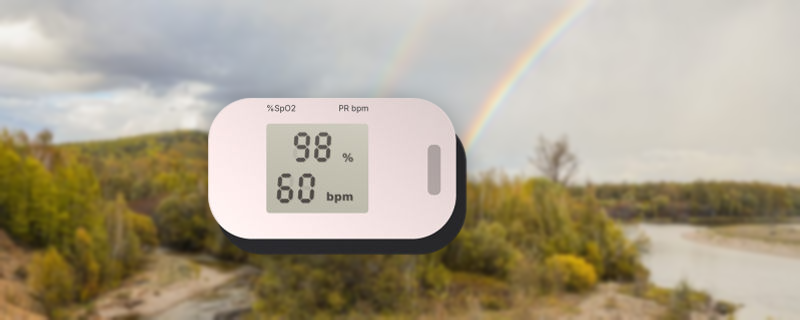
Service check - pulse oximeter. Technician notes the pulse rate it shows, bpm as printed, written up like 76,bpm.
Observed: 60,bpm
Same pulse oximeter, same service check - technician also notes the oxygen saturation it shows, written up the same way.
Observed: 98,%
